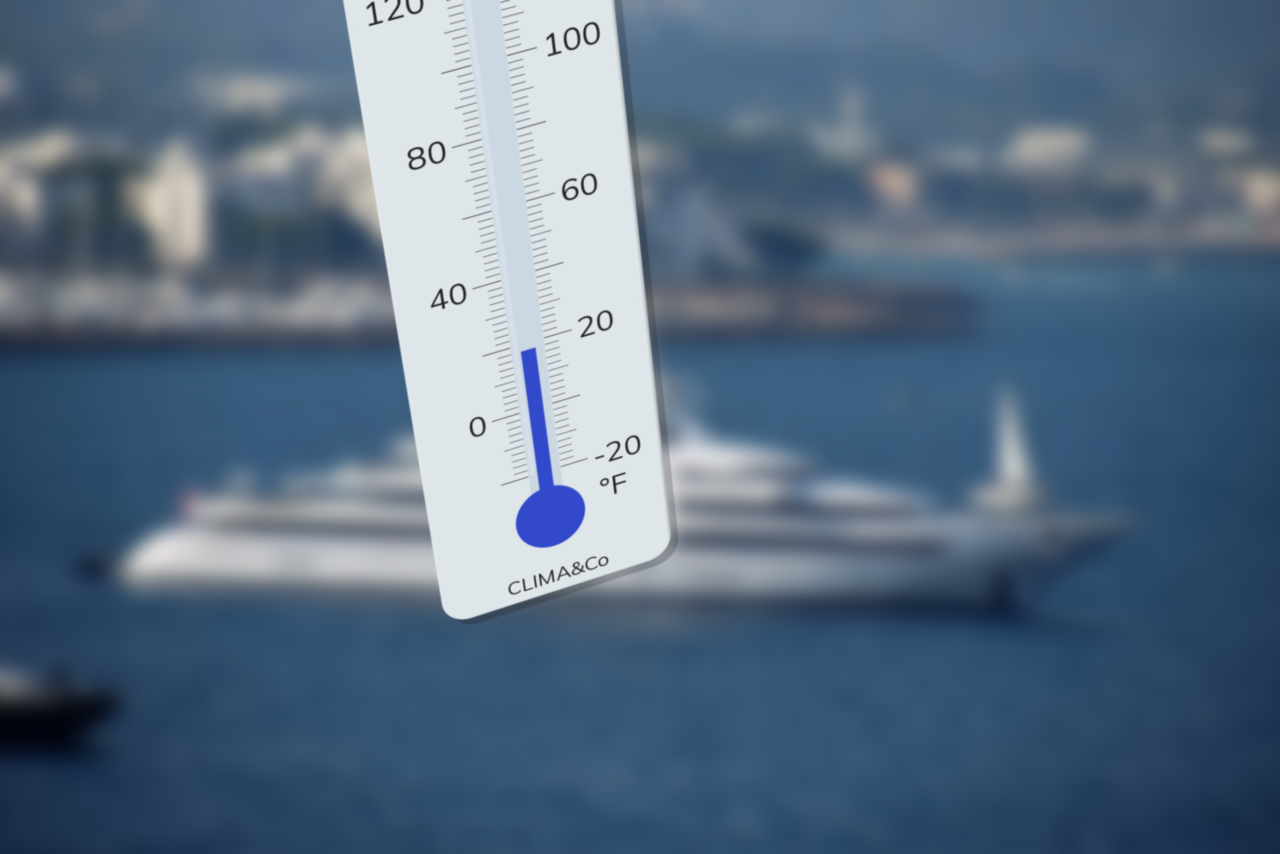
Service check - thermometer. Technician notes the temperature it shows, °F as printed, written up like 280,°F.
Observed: 18,°F
